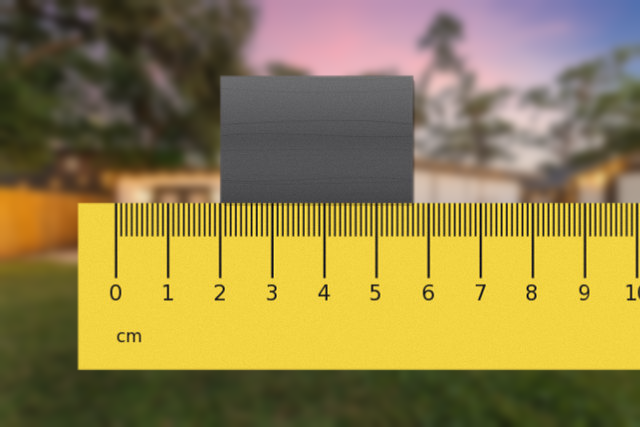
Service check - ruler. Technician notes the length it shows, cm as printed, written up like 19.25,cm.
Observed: 3.7,cm
